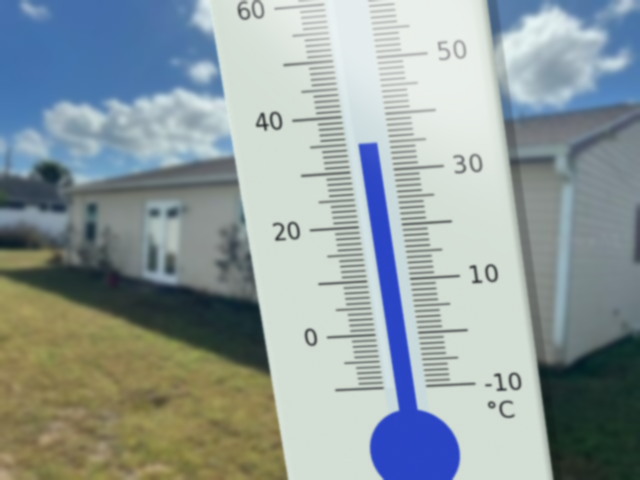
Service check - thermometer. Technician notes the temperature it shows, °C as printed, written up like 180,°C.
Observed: 35,°C
